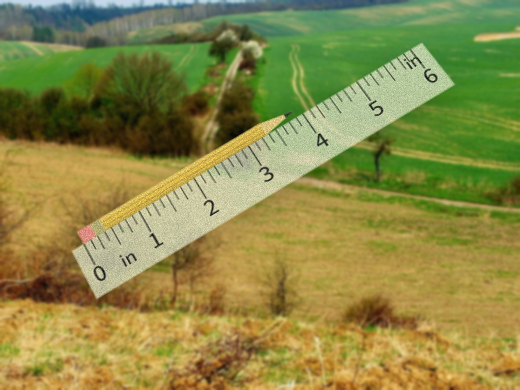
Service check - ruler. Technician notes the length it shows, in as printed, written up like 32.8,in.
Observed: 3.875,in
